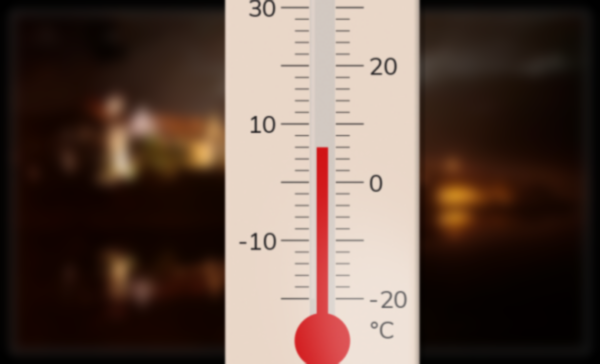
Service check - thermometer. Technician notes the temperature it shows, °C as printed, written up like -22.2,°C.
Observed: 6,°C
